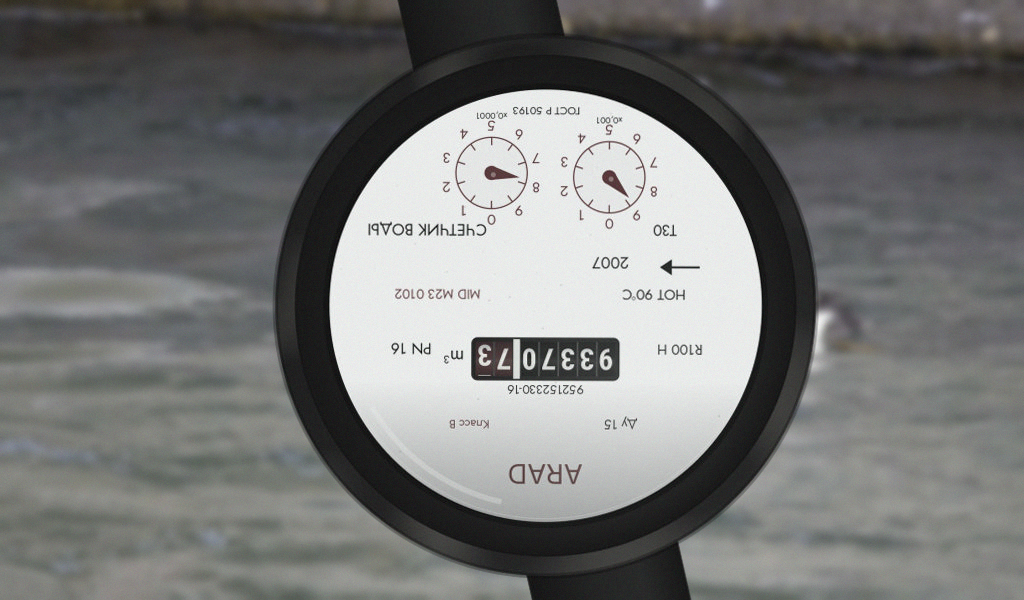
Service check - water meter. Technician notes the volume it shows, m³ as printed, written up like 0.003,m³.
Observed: 93370.7287,m³
